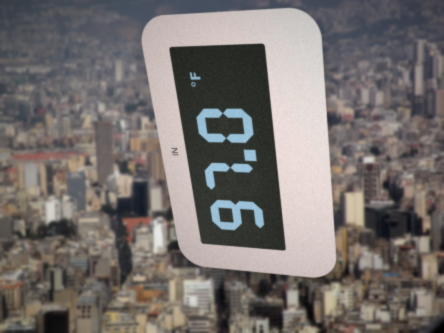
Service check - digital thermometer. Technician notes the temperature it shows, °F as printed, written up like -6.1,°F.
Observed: 97.0,°F
